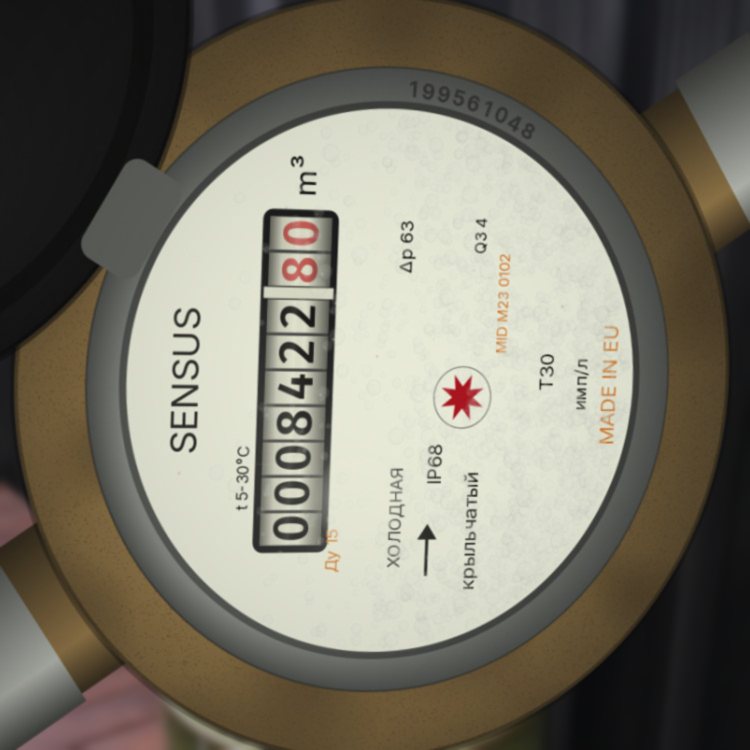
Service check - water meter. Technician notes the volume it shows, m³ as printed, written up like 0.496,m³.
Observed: 8422.80,m³
